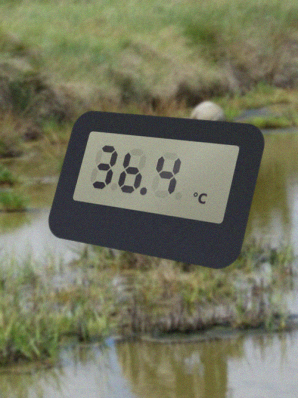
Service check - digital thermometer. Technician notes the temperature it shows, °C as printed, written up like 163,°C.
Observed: 36.4,°C
